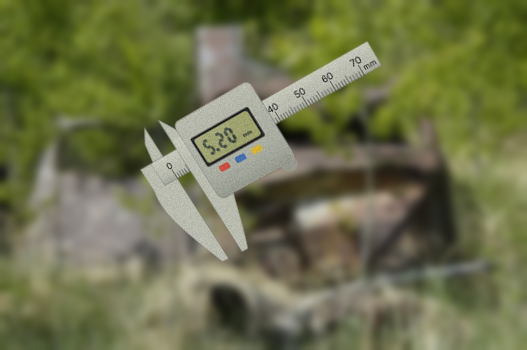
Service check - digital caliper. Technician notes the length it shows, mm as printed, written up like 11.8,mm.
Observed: 5.20,mm
